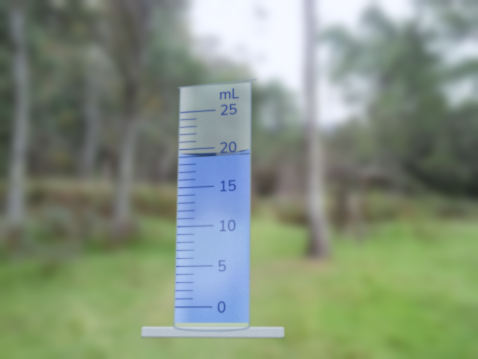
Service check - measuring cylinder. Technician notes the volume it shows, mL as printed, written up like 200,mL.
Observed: 19,mL
